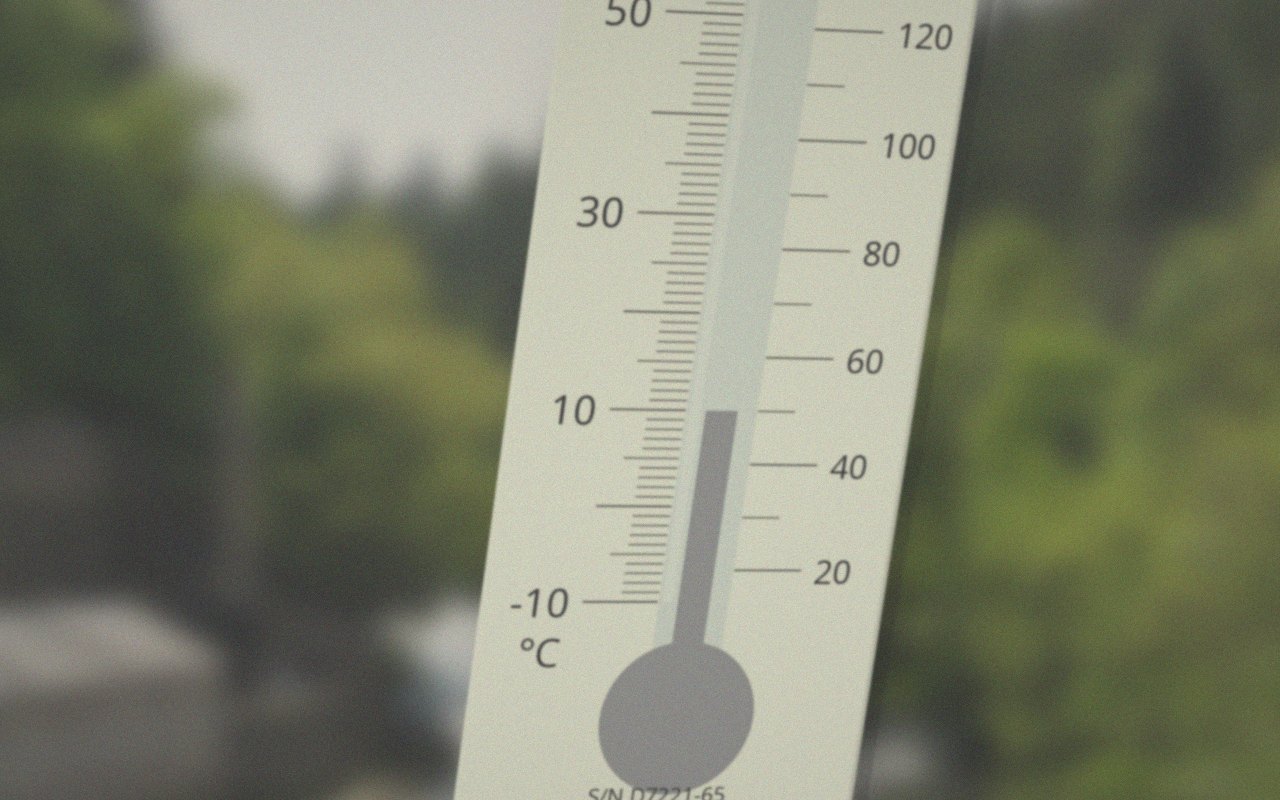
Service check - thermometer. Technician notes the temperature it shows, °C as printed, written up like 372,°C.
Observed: 10,°C
